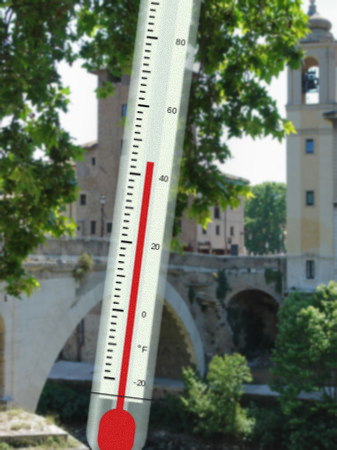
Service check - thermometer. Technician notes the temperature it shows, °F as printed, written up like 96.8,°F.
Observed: 44,°F
